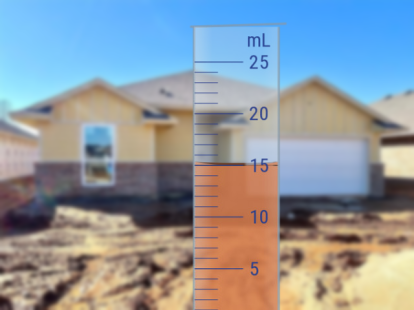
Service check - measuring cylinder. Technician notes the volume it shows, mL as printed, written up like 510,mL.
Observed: 15,mL
